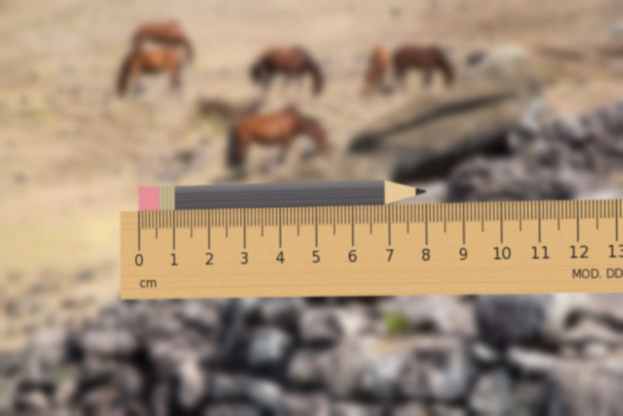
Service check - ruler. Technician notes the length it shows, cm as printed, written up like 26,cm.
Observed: 8,cm
